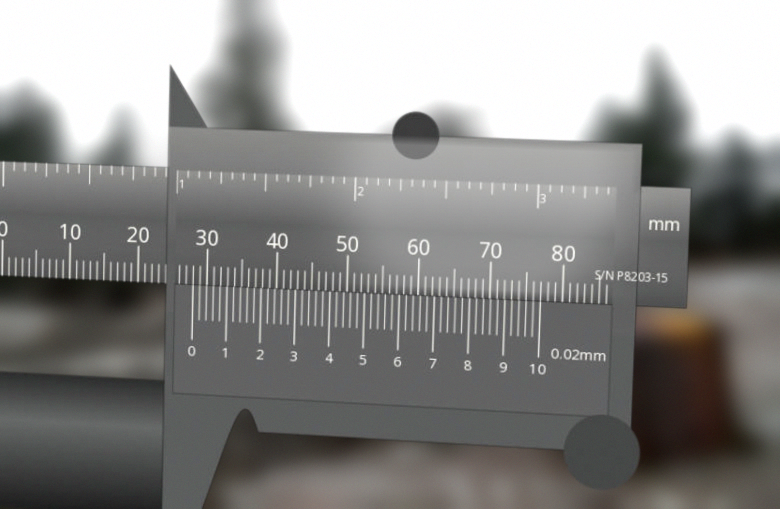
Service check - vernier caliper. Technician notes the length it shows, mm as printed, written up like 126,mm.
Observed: 28.0,mm
